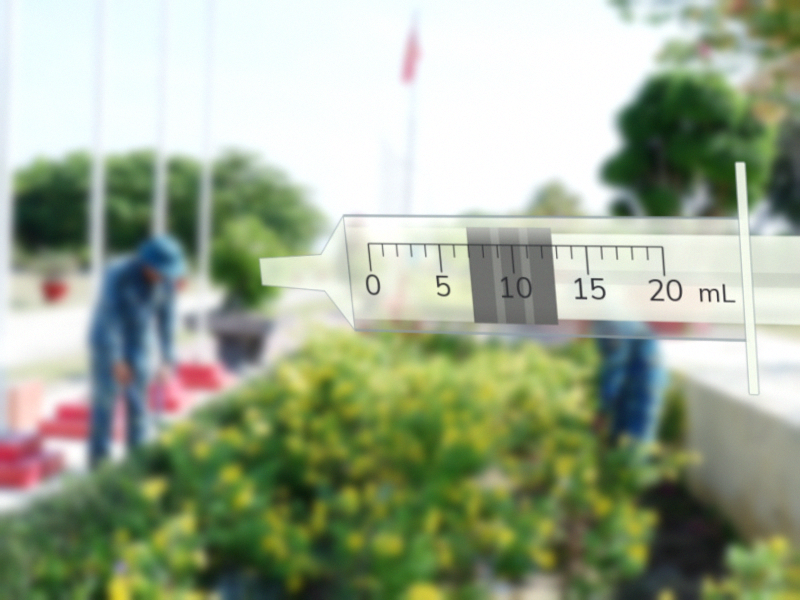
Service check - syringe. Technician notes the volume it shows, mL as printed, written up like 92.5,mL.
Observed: 7,mL
